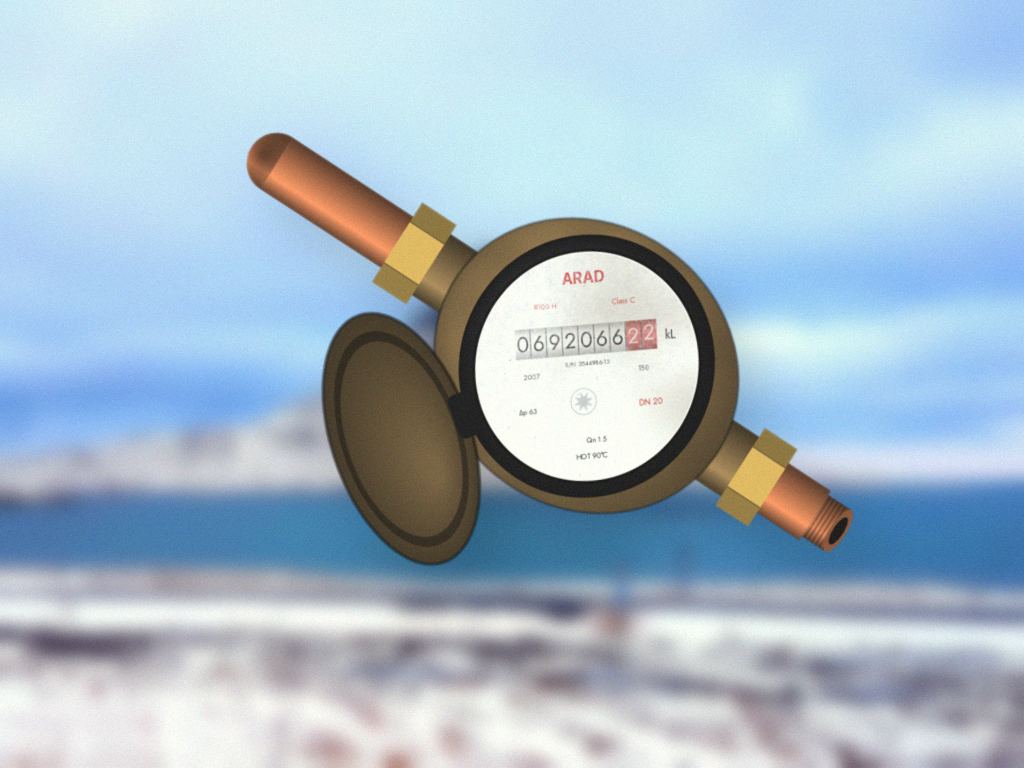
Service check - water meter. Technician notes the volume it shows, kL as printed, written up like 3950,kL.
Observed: 692066.22,kL
